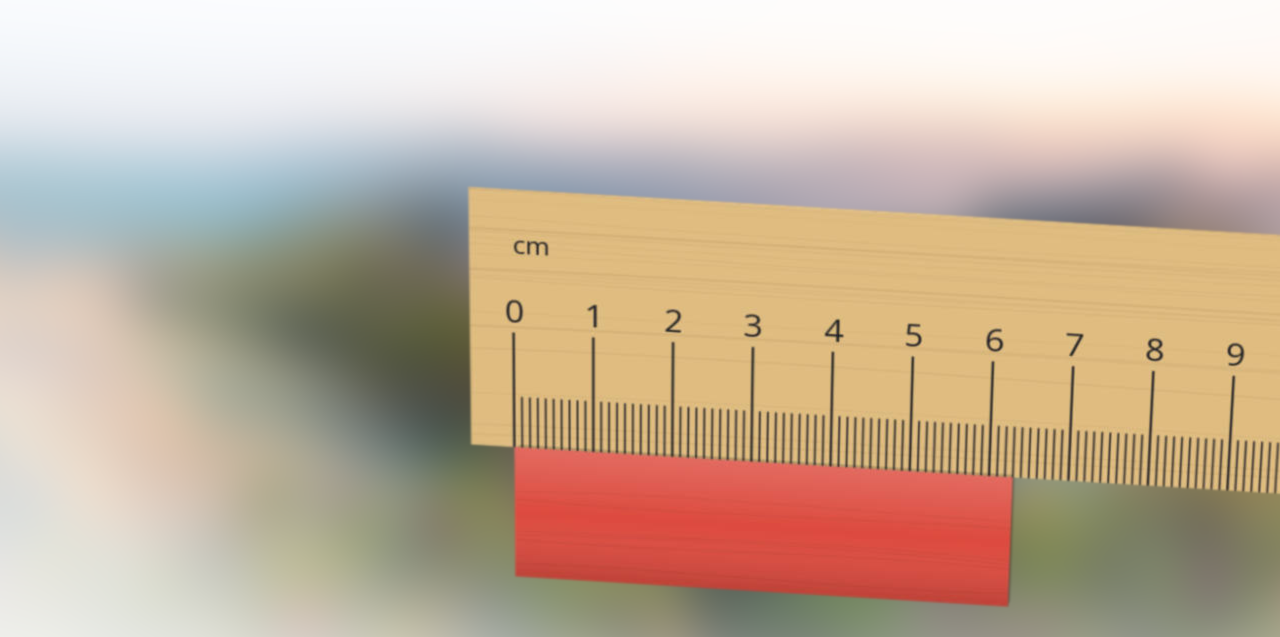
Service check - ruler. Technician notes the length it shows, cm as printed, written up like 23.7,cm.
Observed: 6.3,cm
